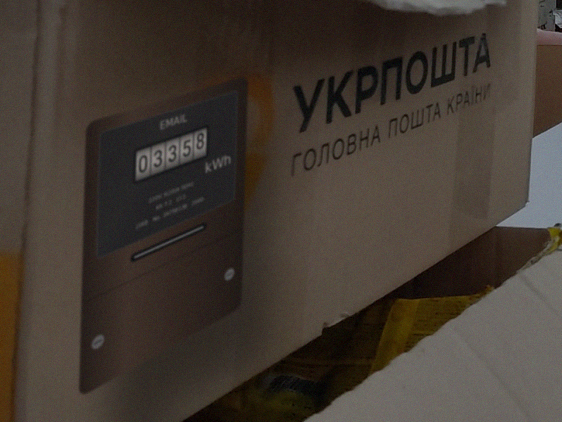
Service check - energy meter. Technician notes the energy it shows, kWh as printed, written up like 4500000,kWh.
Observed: 3358,kWh
